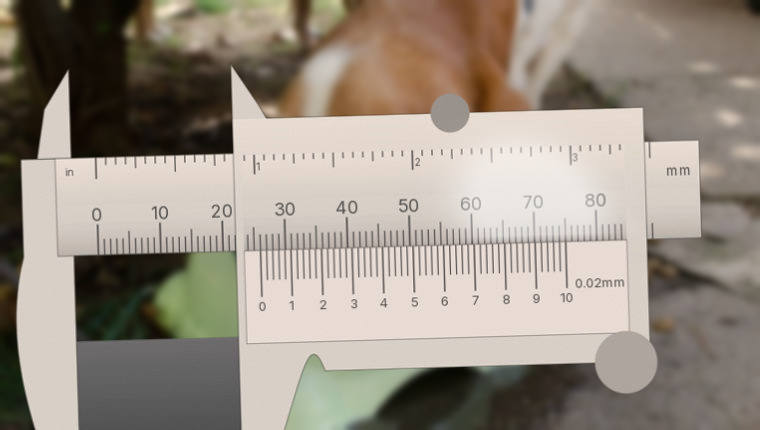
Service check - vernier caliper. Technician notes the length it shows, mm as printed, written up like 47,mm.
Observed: 26.0,mm
